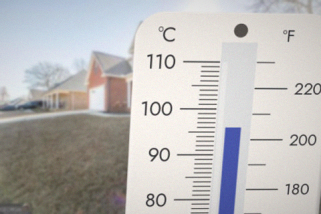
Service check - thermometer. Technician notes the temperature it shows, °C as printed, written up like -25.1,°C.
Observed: 96,°C
